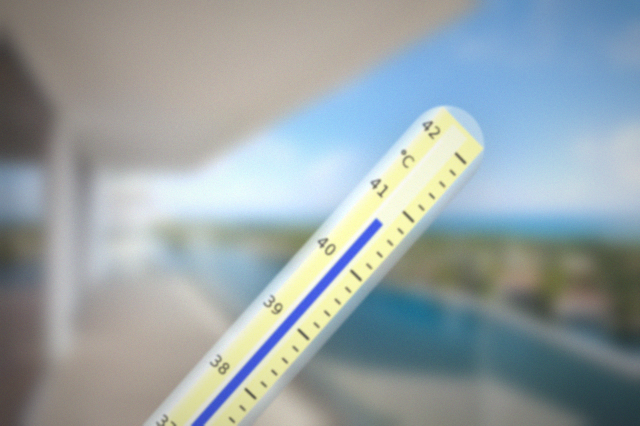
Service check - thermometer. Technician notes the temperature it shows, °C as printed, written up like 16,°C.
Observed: 40.7,°C
